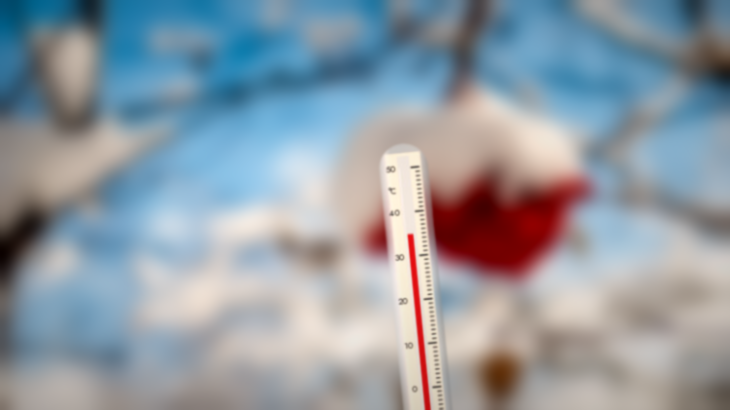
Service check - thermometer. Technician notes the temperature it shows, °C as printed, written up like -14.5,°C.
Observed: 35,°C
